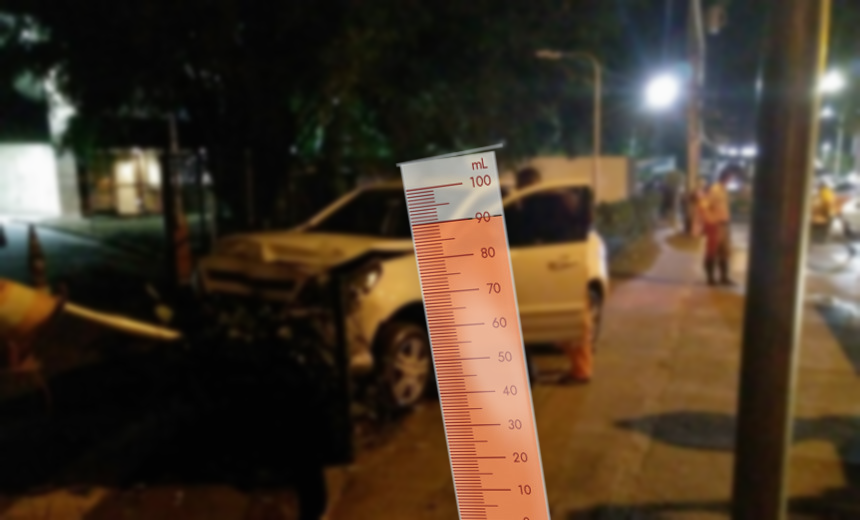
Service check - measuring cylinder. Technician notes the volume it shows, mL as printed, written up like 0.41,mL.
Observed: 90,mL
